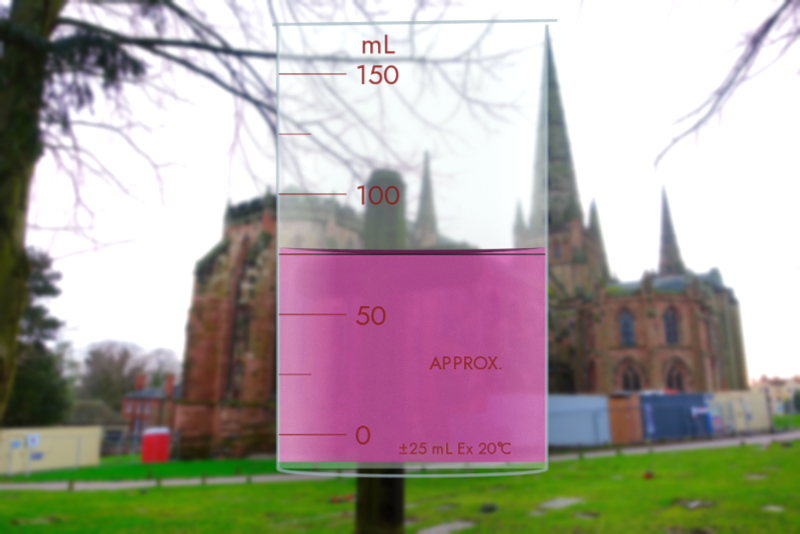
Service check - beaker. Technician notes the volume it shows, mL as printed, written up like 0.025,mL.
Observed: 75,mL
